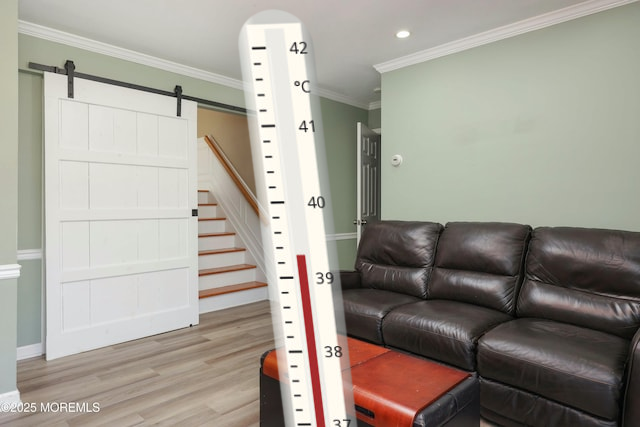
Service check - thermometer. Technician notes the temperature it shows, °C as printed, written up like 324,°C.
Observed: 39.3,°C
